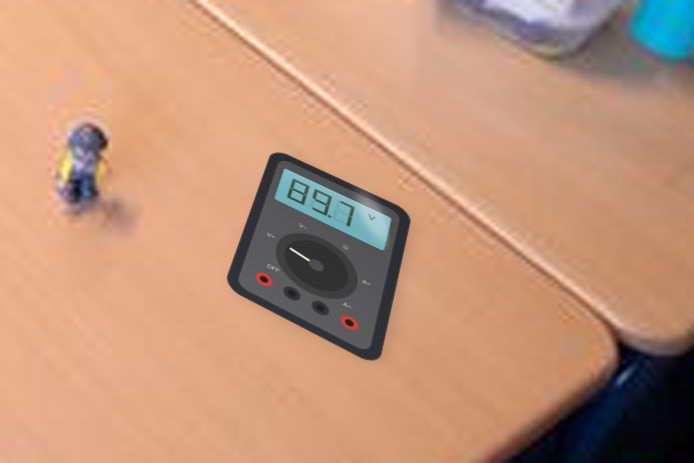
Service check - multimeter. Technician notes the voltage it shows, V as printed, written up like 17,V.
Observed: 89.7,V
